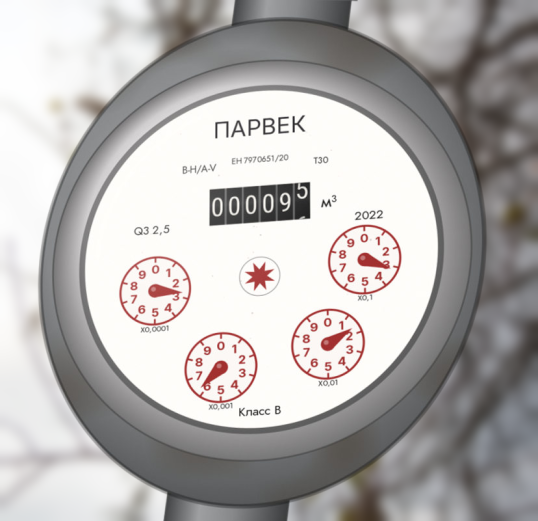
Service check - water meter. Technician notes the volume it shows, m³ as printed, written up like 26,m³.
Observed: 95.3162,m³
